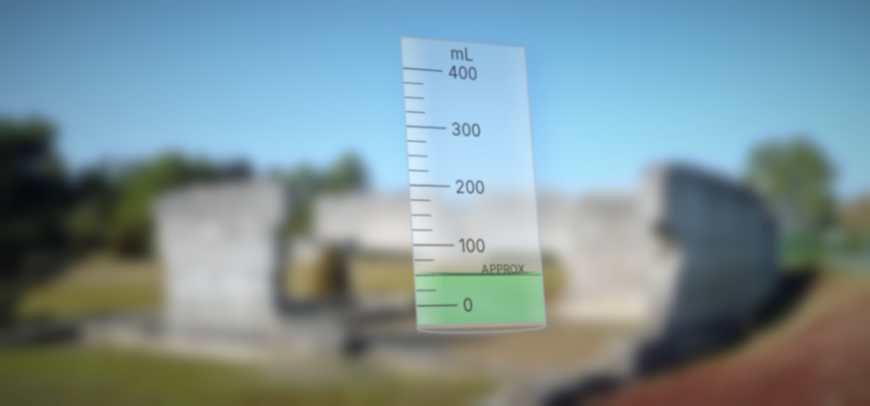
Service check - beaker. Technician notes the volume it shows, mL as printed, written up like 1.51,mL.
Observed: 50,mL
